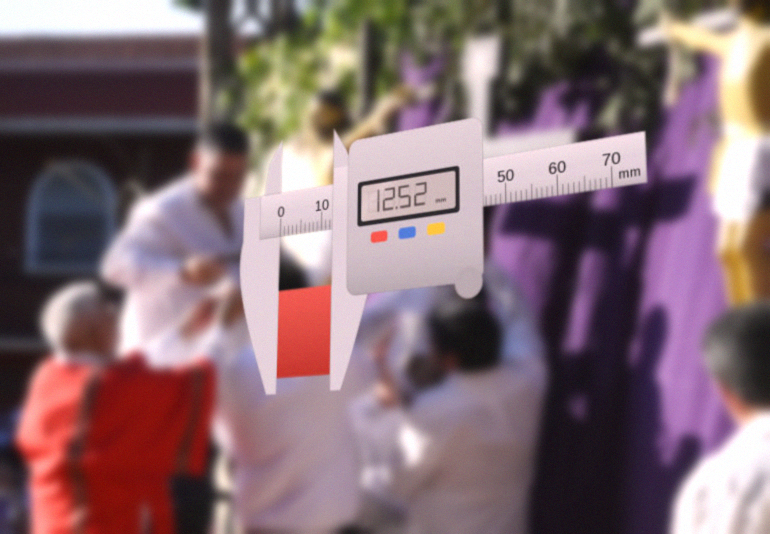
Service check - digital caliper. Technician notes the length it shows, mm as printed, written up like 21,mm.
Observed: 12.52,mm
